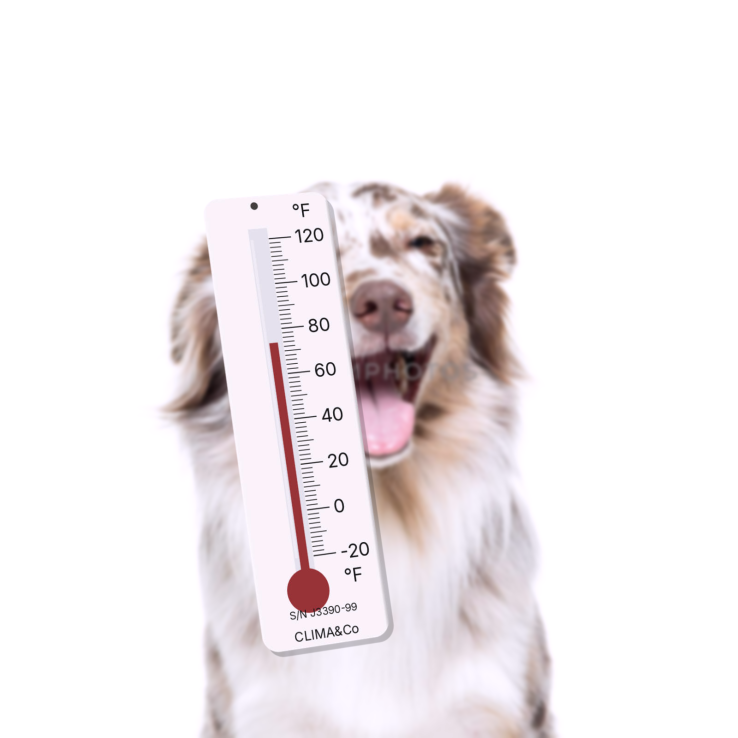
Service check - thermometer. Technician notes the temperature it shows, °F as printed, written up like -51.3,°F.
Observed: 74,°F
